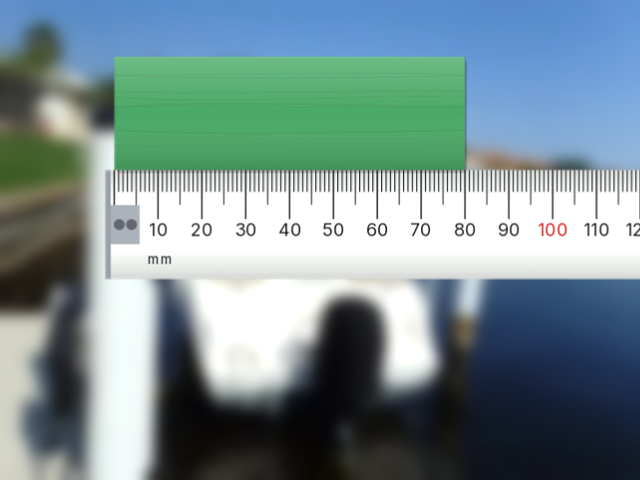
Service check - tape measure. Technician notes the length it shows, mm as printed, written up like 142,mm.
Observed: 80,mm
